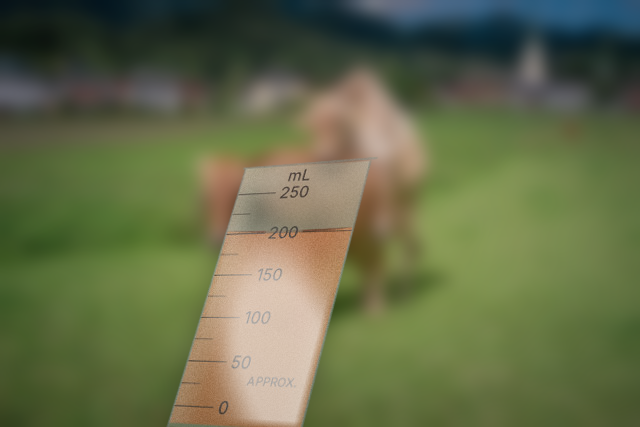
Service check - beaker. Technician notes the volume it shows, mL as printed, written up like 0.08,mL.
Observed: 200,mL
